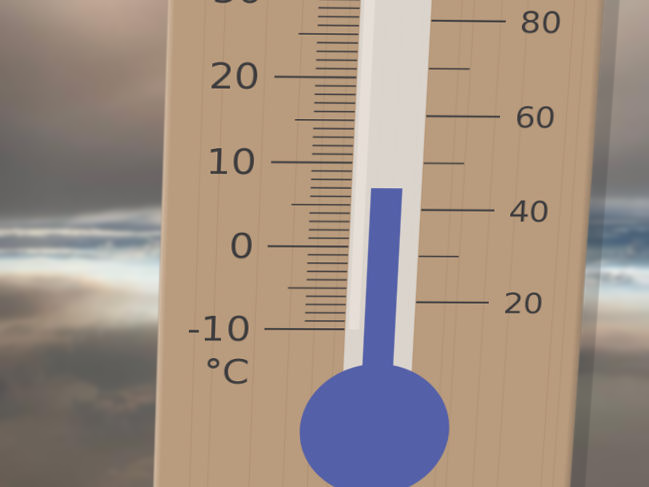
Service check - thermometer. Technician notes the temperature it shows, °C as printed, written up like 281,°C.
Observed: 7,°C
